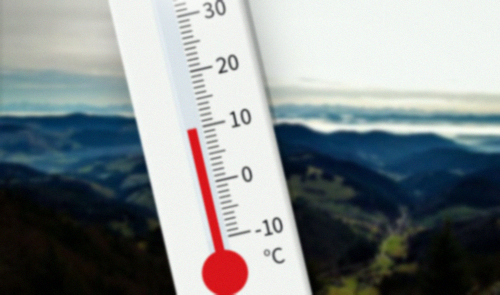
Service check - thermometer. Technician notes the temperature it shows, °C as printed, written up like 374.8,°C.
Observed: 10,°C
